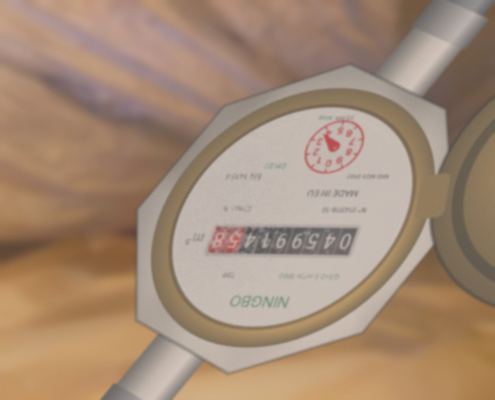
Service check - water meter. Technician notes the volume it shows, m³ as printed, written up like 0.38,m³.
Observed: 459914.583,m³
